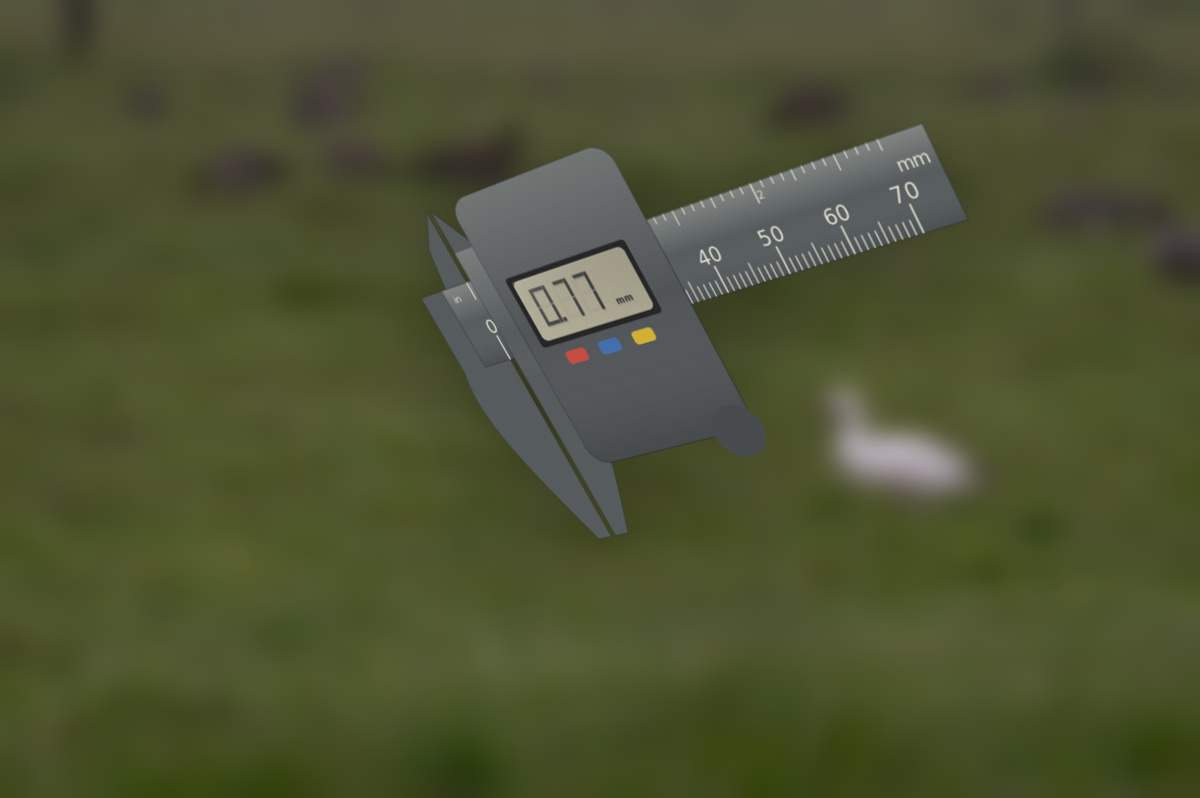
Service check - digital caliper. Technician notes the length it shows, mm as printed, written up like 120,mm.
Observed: 0.77,mm
